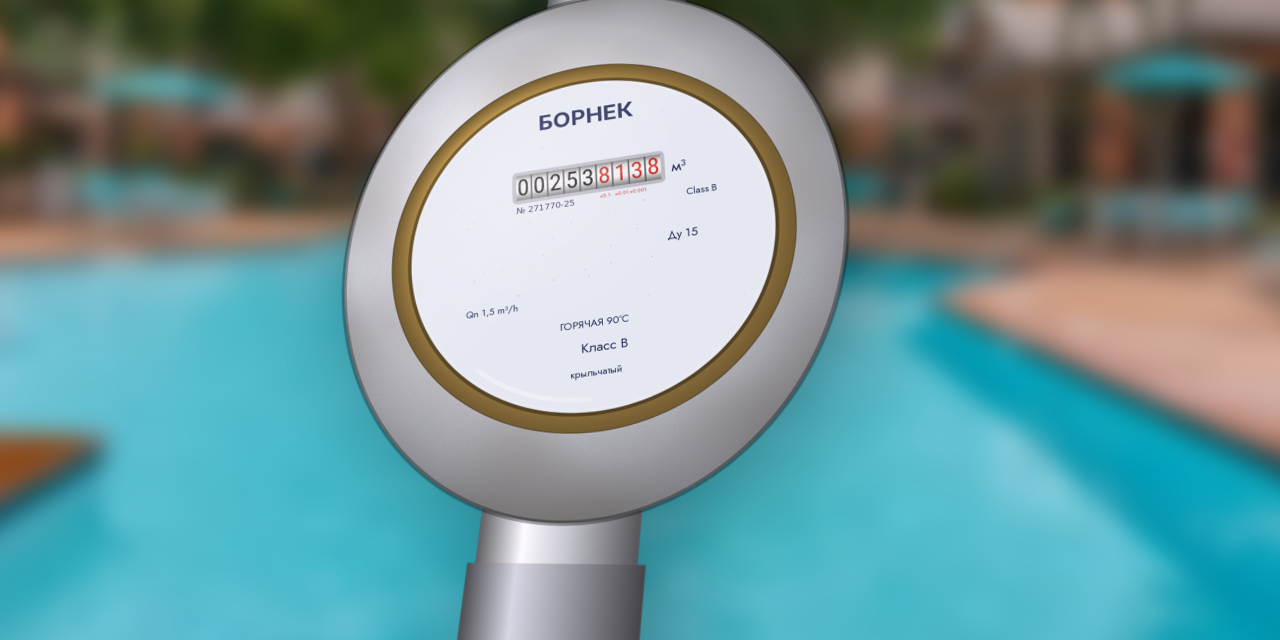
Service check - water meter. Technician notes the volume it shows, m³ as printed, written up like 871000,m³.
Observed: 253.8138,m³
